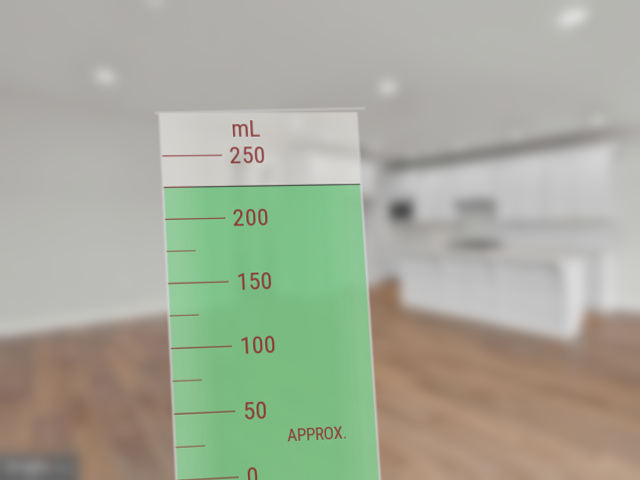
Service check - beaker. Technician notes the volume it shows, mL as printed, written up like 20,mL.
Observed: 225,mL
